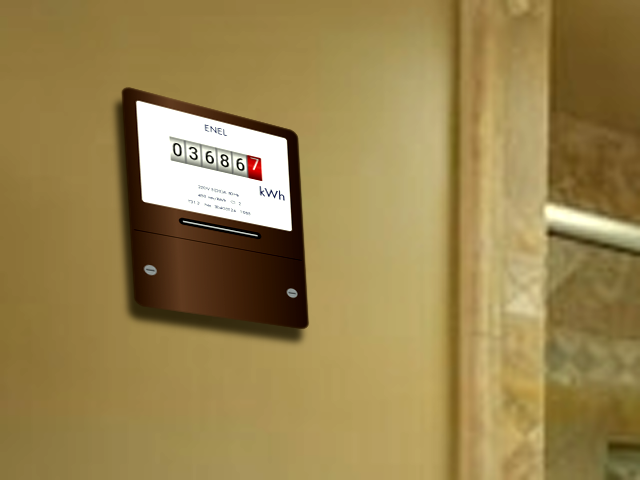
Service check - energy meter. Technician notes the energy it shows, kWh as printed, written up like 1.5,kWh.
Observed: 3686.7,kWh
